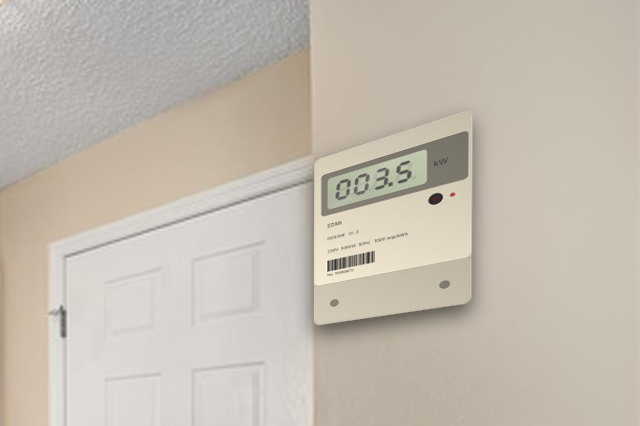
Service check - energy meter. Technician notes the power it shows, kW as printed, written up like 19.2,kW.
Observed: 3.5,kW
